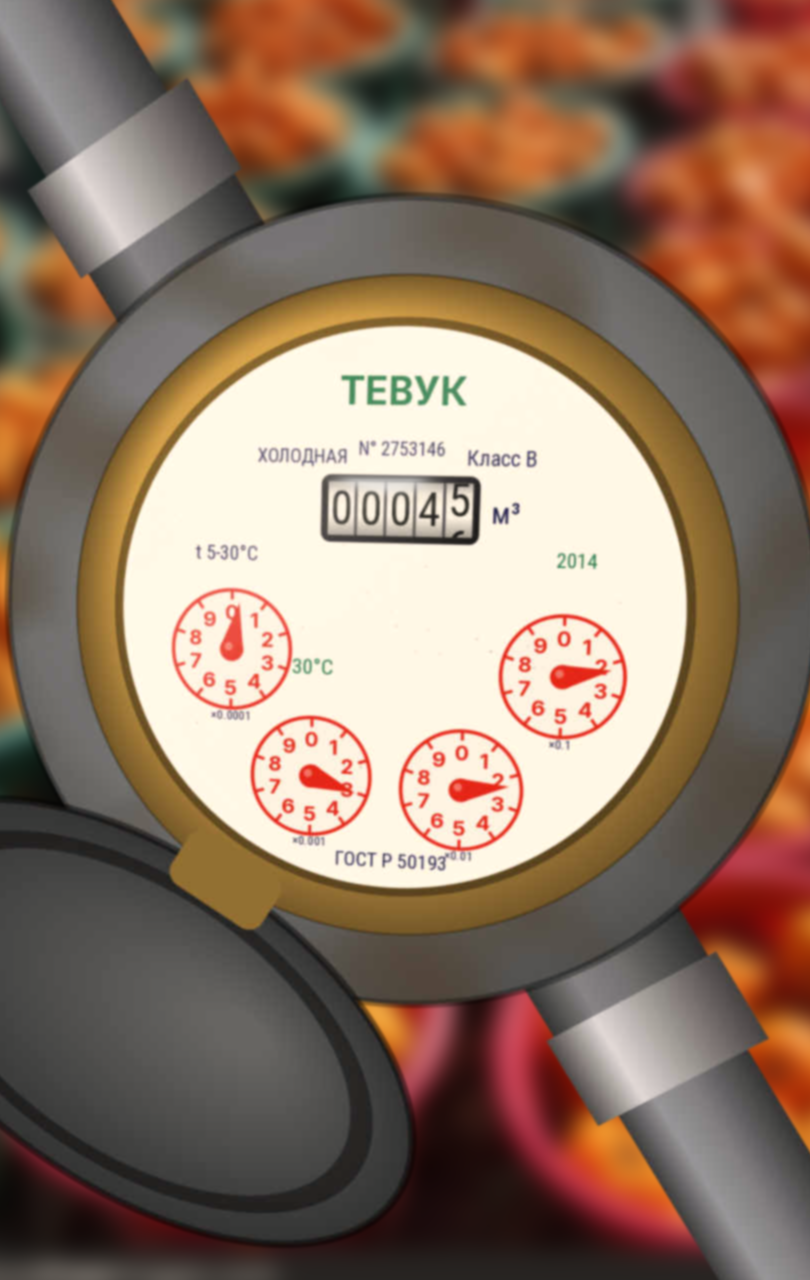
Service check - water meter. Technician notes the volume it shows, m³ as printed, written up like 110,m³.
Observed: 45.2230,m³
